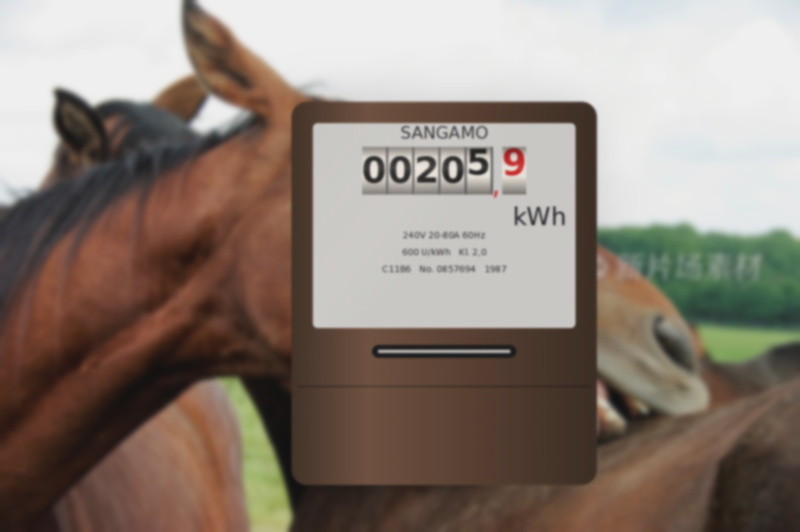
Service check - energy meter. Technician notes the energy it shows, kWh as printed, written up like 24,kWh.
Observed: 205.9,kWh
